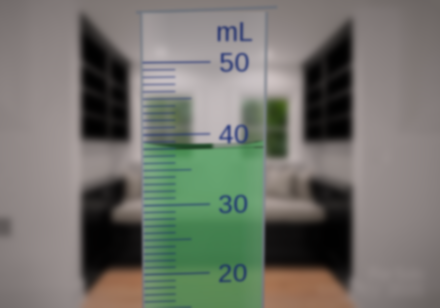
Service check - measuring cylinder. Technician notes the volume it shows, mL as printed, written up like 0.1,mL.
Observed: 38,mL
